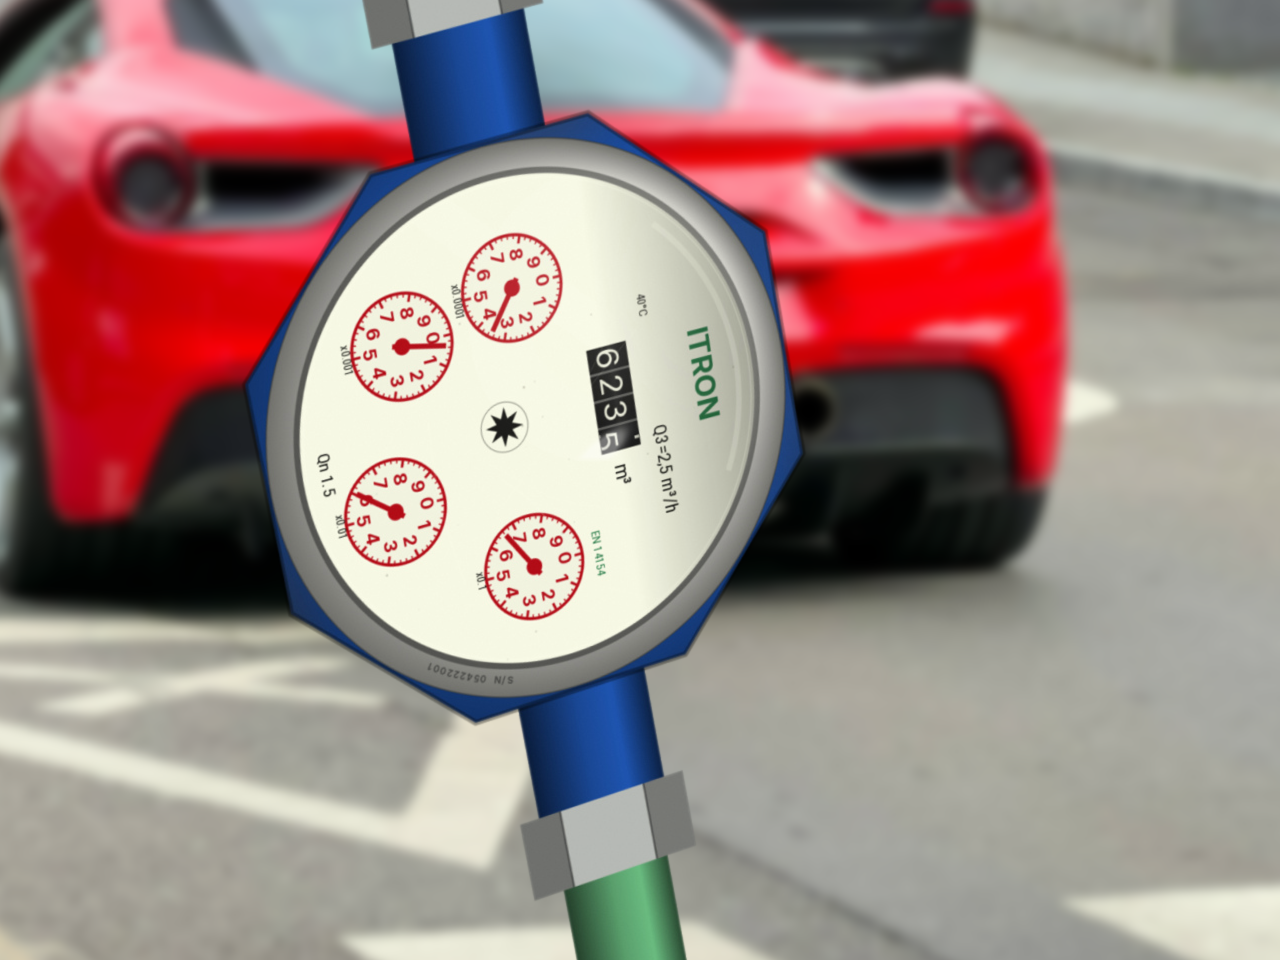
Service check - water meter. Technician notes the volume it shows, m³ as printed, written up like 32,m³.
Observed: 6234.6603,m³
